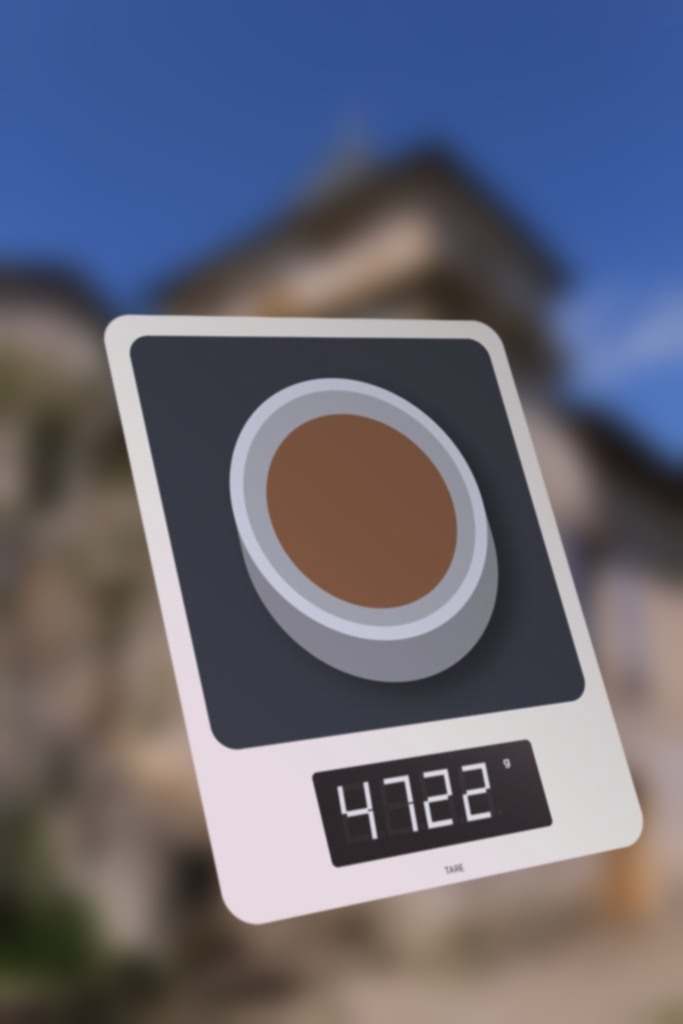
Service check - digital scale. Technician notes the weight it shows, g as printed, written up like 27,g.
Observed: 4722,g
